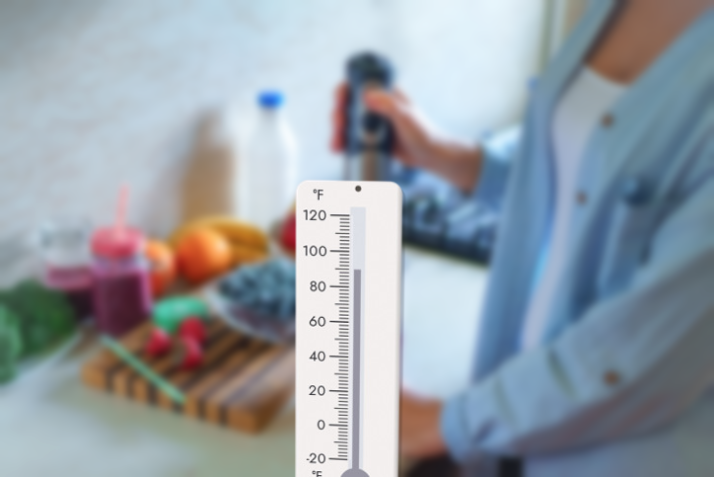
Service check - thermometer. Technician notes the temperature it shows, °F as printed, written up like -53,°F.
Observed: 90,°F
